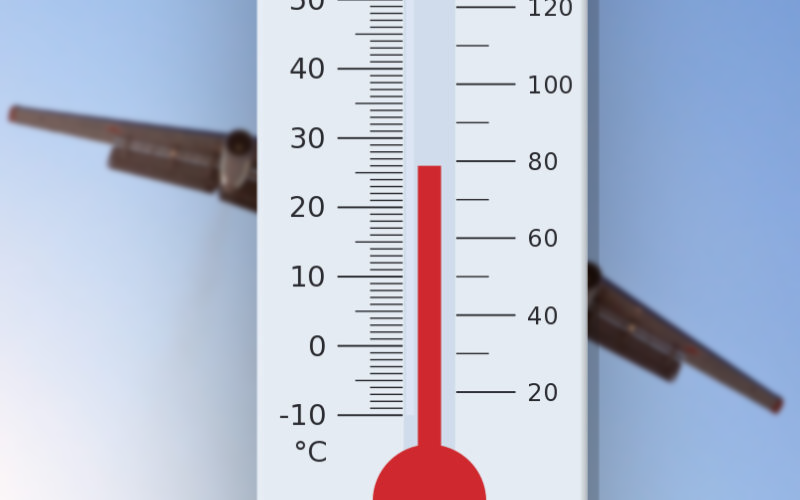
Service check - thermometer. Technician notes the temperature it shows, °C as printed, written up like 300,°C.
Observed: 26,°C
